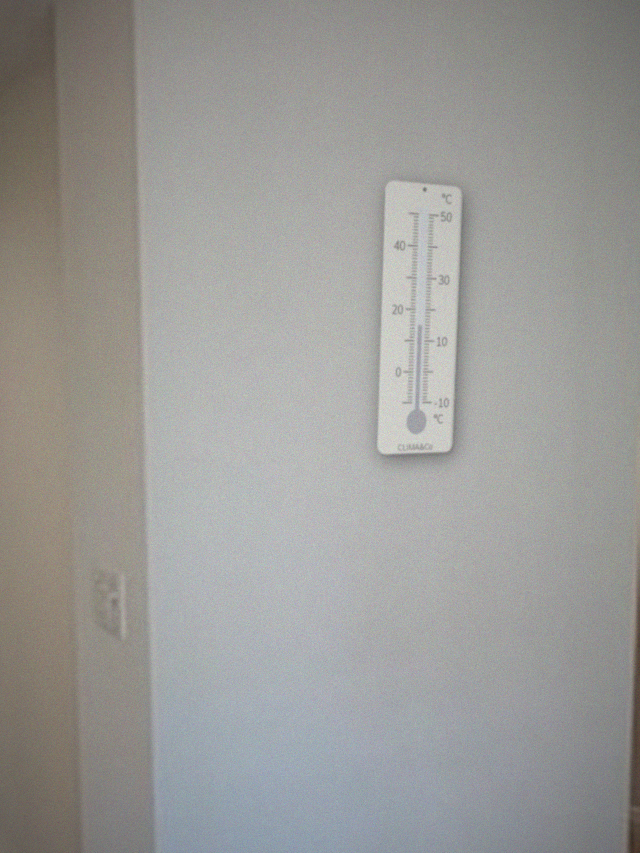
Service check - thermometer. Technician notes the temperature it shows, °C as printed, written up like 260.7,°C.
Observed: 15,°C
